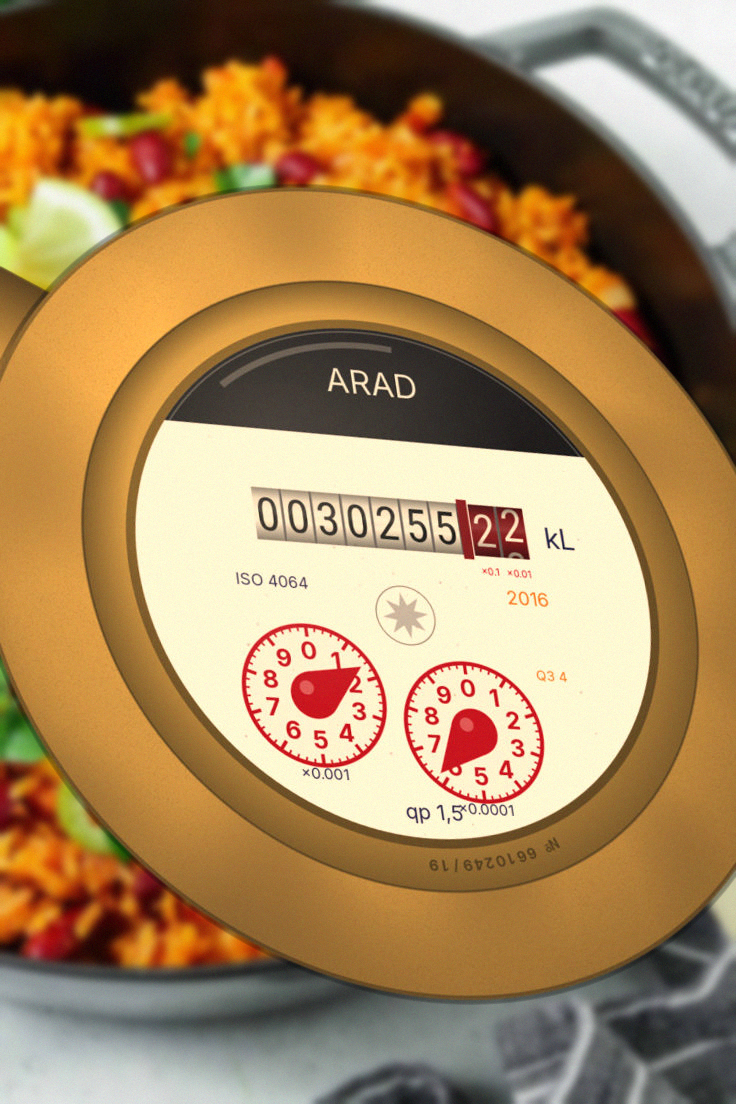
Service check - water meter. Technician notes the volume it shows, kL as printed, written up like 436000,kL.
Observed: 30255.2216,kL
